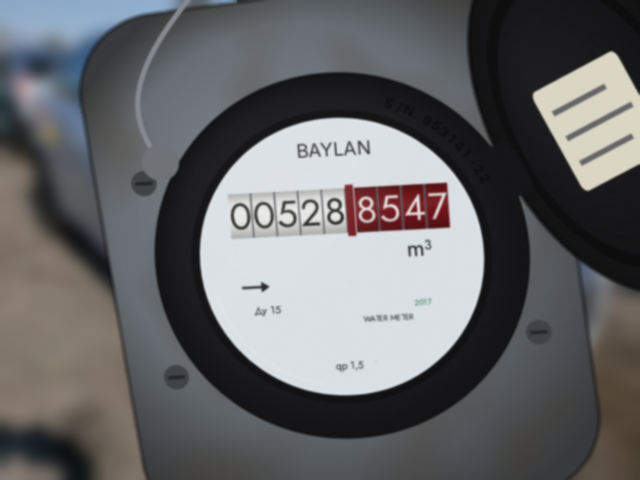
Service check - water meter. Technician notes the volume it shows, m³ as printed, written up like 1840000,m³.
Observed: 528.8547,m³
